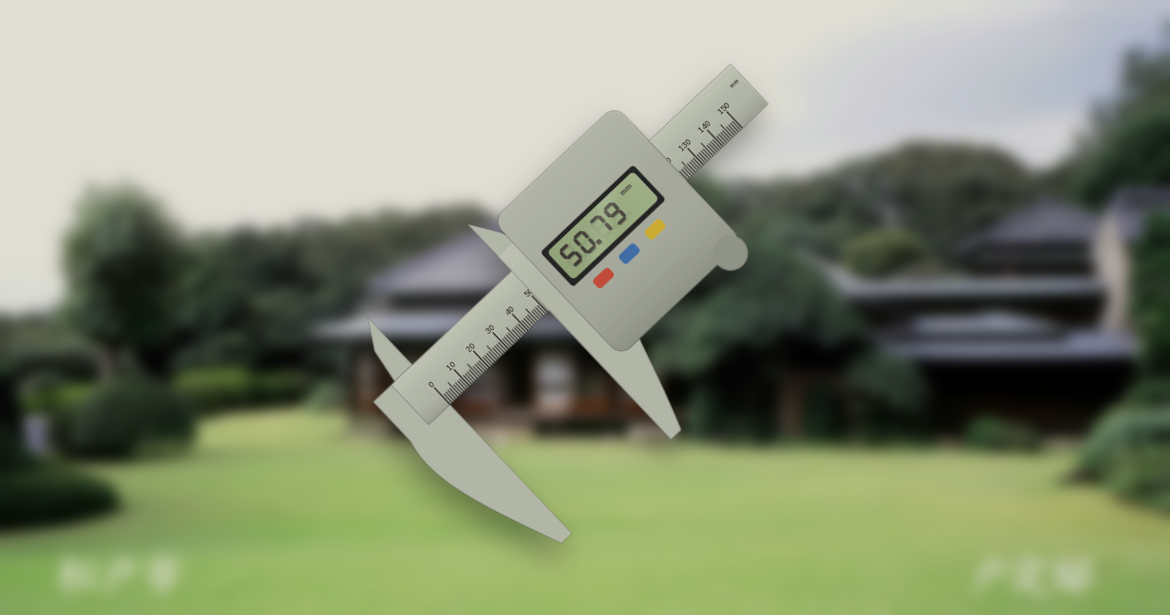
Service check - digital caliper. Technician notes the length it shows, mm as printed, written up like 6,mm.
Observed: 50.79,mm
